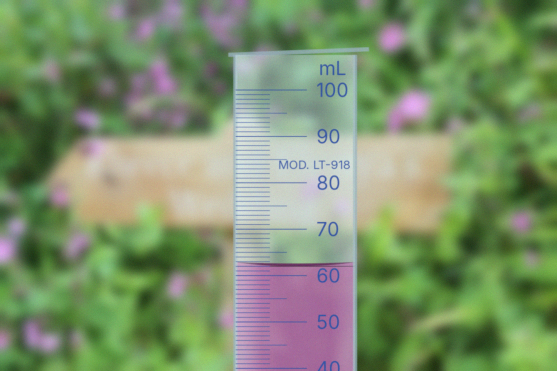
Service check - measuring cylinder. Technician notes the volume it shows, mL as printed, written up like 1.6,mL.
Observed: 62,mL
